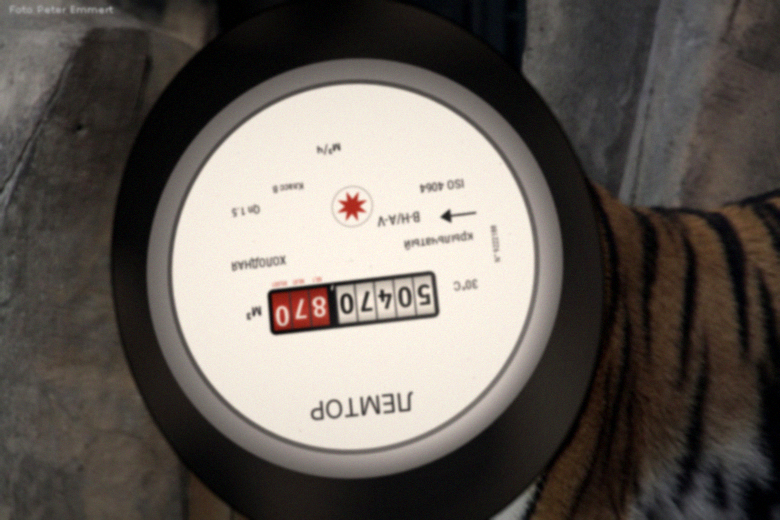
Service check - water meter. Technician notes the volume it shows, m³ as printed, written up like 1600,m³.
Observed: 50470.870,m³
